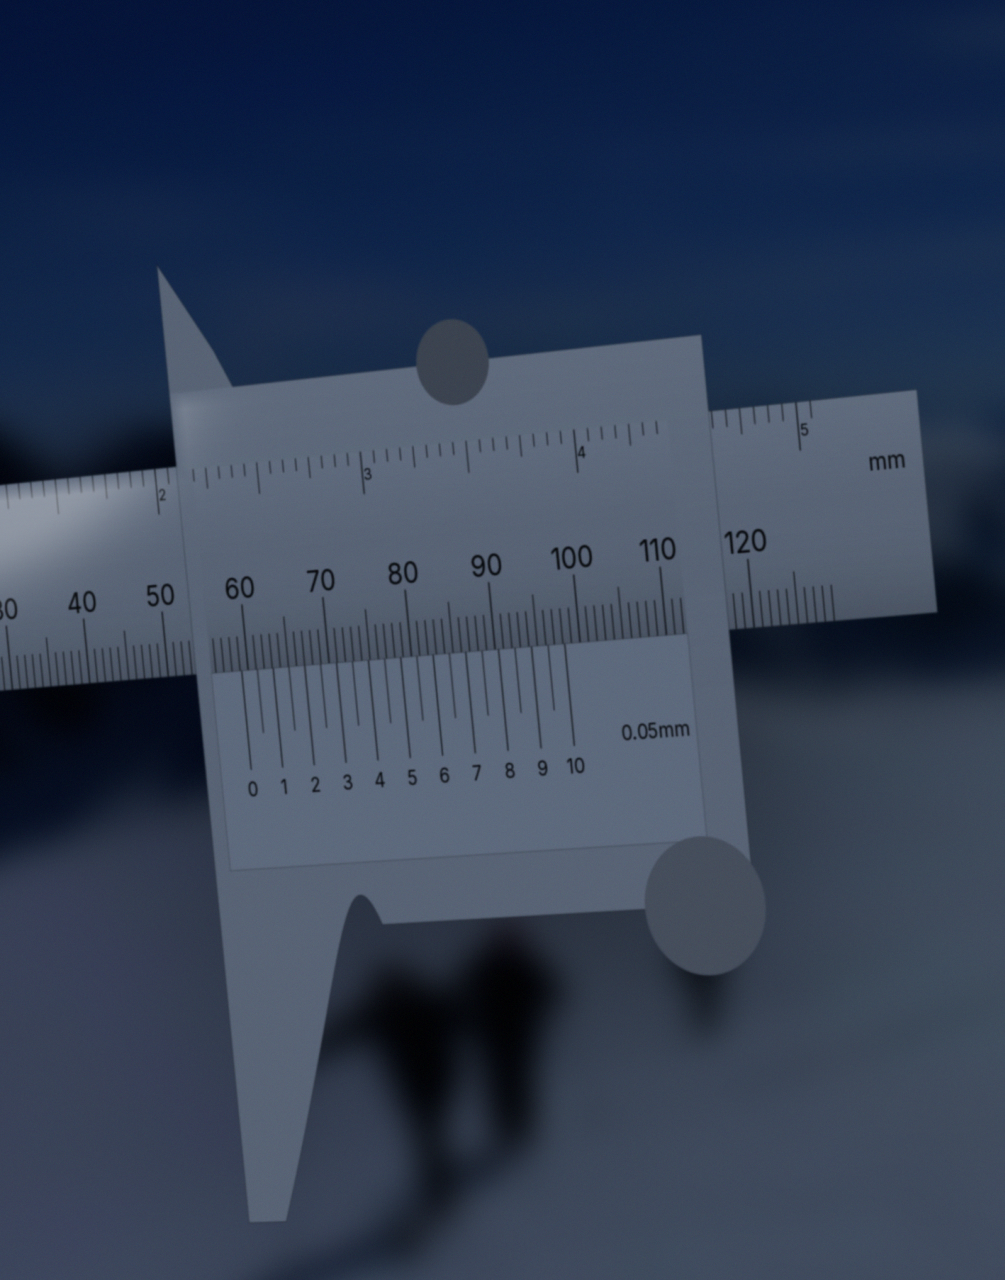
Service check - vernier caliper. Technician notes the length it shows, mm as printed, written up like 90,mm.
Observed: 59.2,mm
